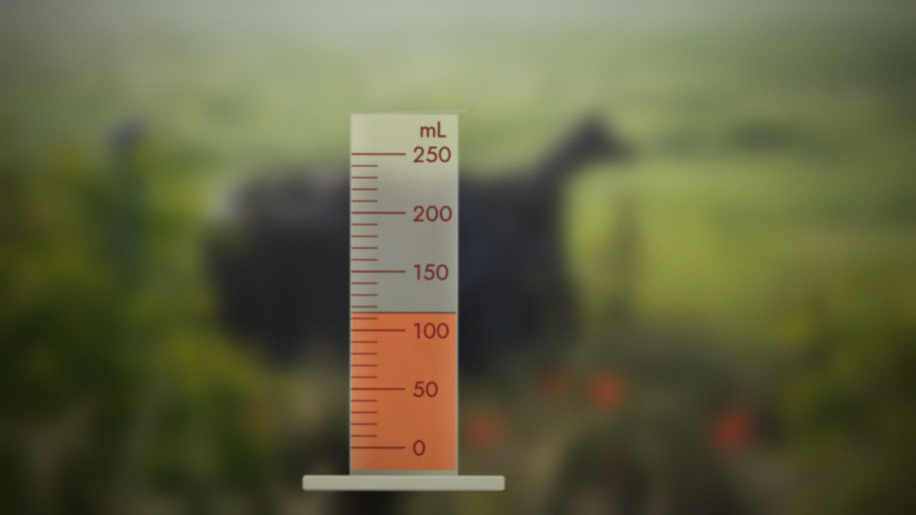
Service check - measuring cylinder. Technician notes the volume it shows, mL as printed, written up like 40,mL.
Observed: 115,mL
